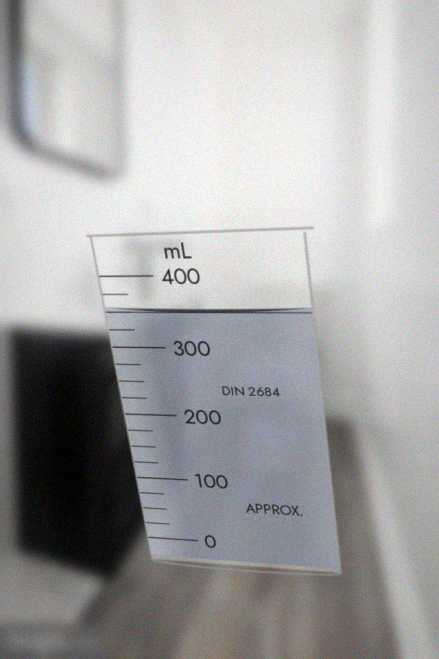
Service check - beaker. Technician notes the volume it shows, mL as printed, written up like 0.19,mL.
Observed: 350,mL
